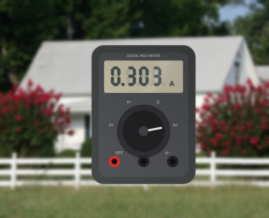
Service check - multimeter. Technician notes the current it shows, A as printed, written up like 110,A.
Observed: 0.303,A
